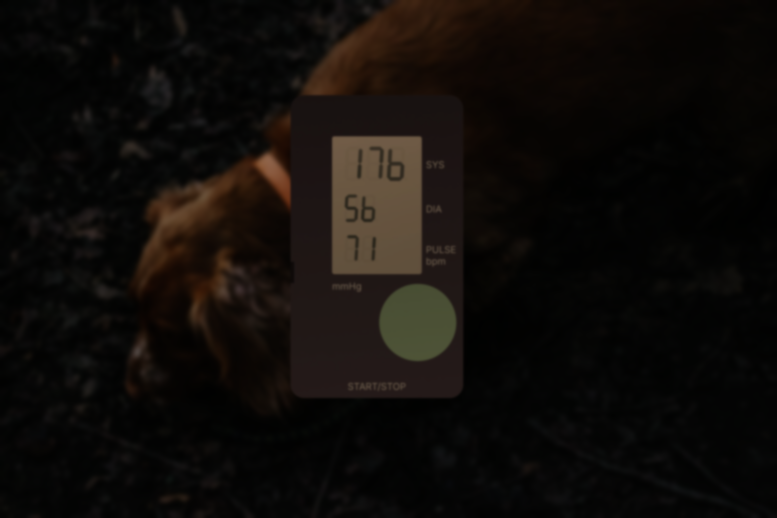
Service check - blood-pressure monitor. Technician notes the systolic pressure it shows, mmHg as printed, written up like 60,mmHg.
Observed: 176,mmHg
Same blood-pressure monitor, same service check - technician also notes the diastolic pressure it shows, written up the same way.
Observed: 56,mmHg
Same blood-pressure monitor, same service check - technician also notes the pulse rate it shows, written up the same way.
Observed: 71,bpm
